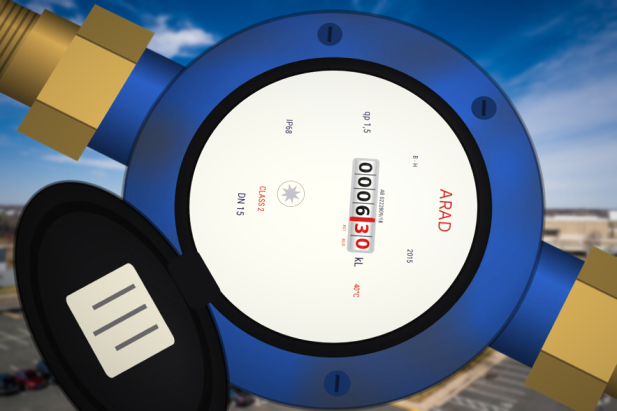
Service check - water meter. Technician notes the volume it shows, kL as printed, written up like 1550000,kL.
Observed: 6.30,kL
